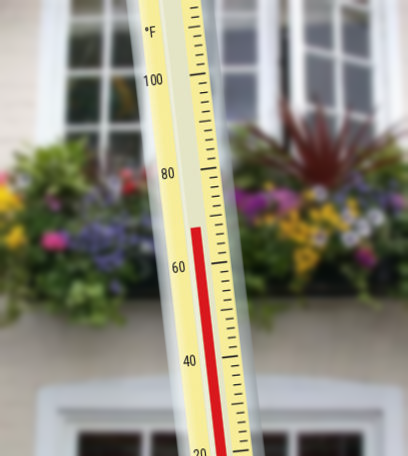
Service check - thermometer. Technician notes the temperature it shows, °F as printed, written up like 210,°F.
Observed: 68,°F
